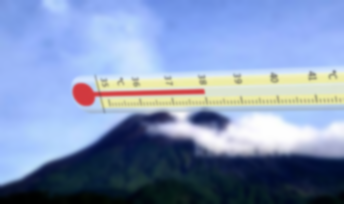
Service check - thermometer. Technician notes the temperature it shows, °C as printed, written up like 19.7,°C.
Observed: 38,°C
